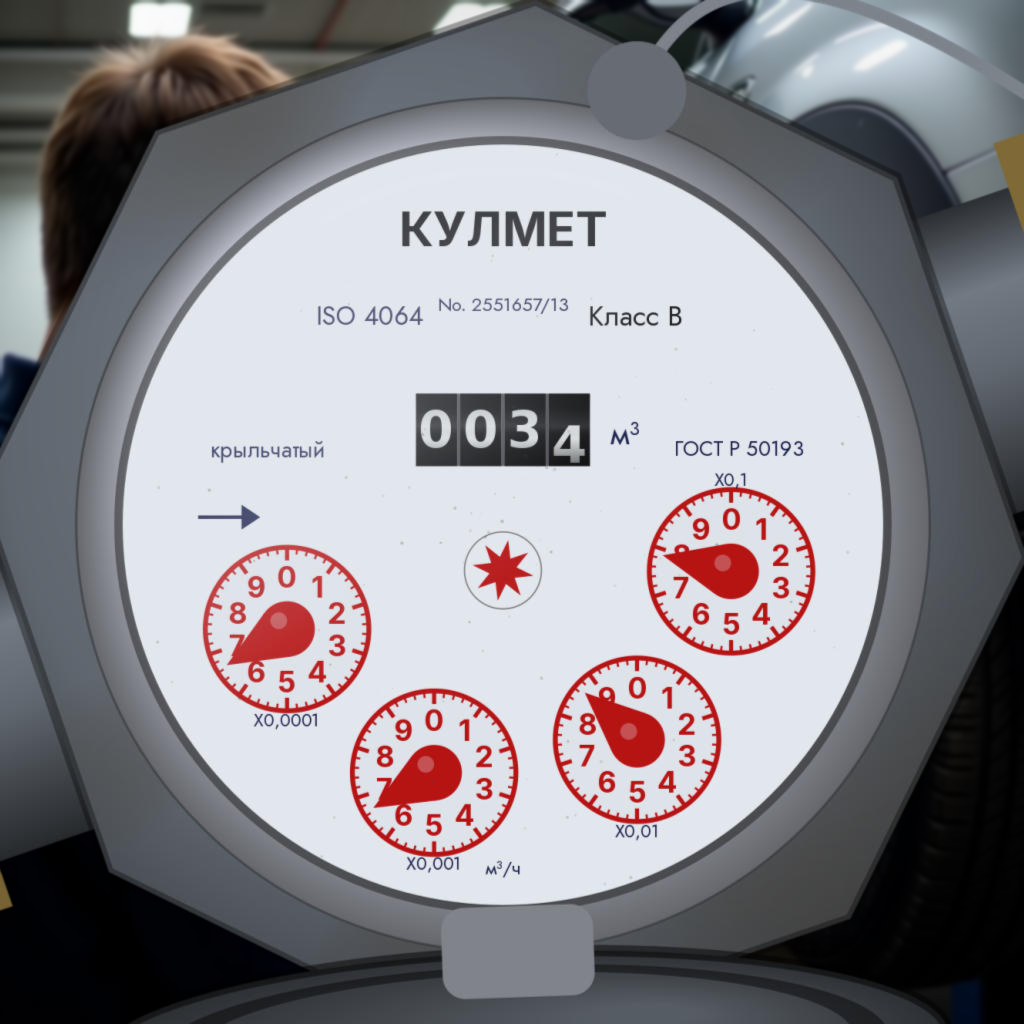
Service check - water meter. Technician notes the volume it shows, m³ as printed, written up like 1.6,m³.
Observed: 33.7866,m³
